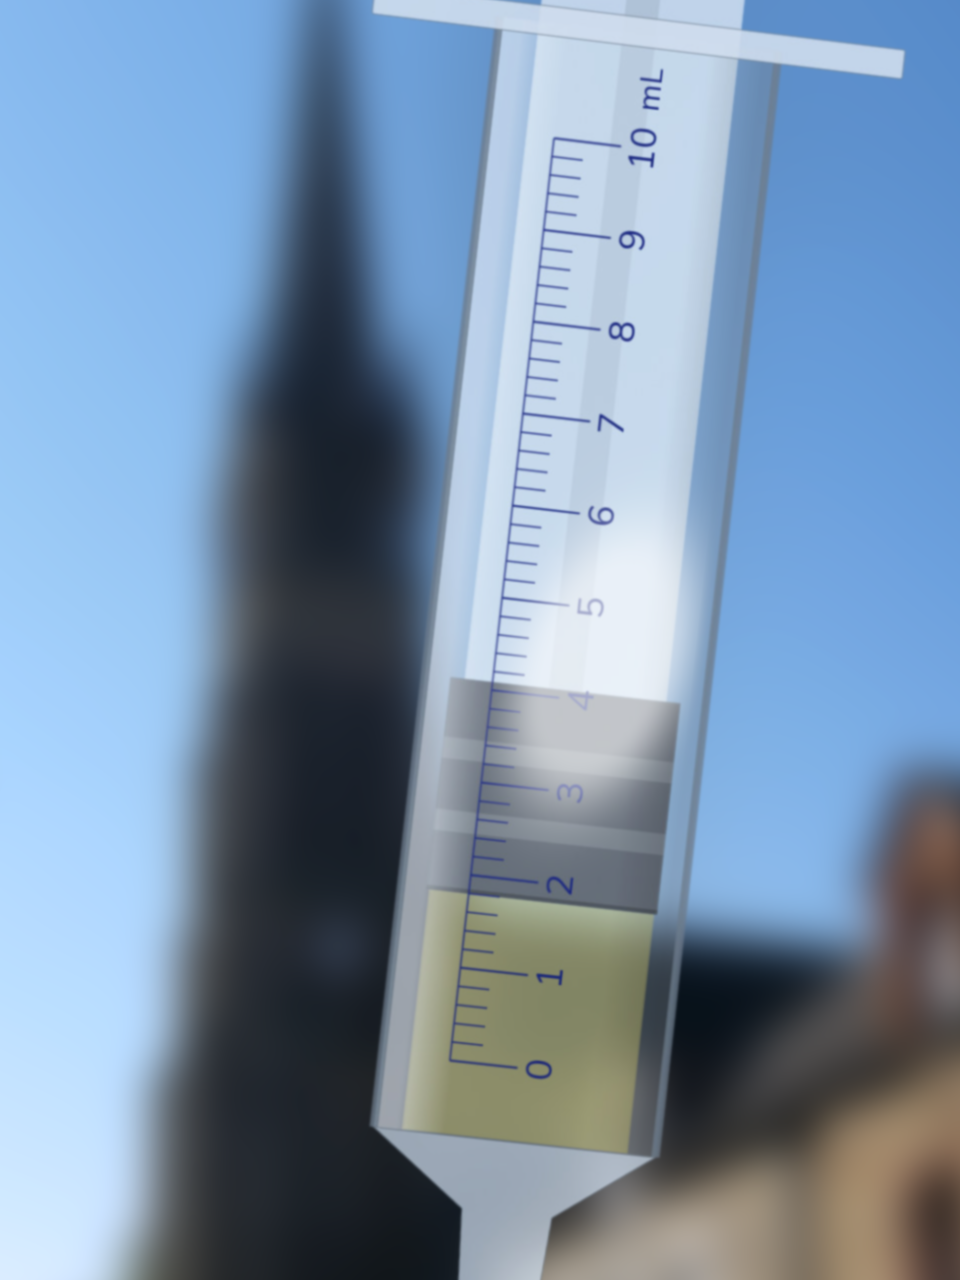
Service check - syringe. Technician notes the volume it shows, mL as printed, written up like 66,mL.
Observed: 1.8,mL
